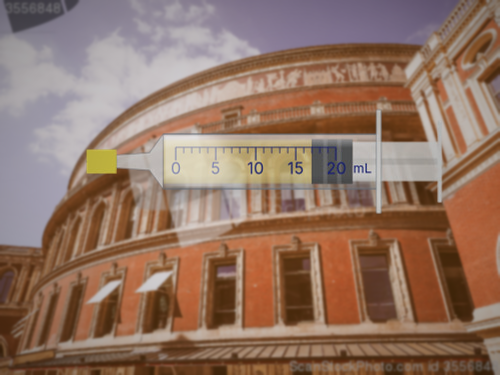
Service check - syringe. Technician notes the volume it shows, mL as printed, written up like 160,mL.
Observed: 17,mL
